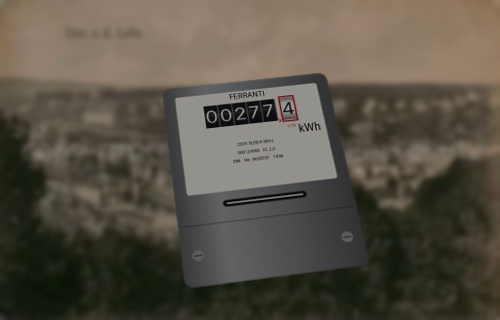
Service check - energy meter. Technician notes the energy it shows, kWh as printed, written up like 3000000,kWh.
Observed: 277.4,kWh
